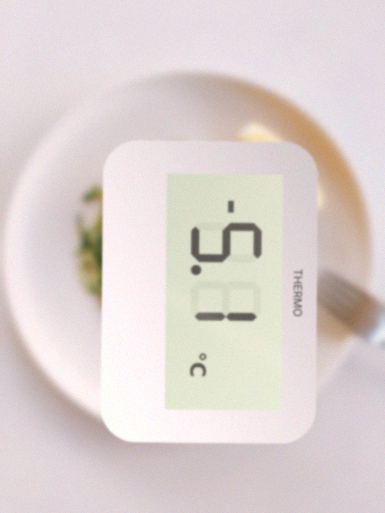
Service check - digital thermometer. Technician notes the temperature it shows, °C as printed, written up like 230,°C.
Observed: -5.1,°C
